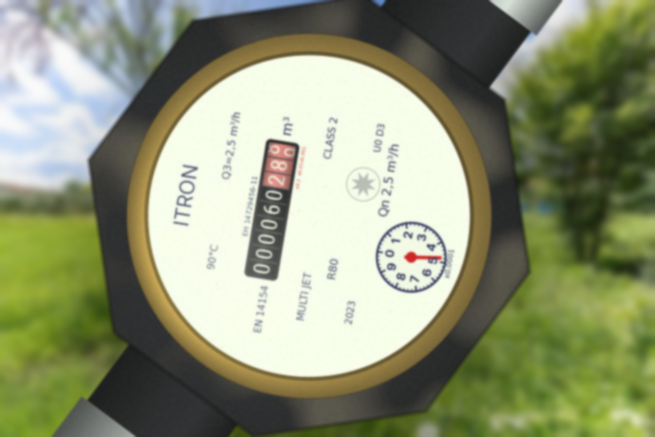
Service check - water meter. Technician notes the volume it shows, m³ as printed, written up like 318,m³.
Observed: 60.2884,m³
